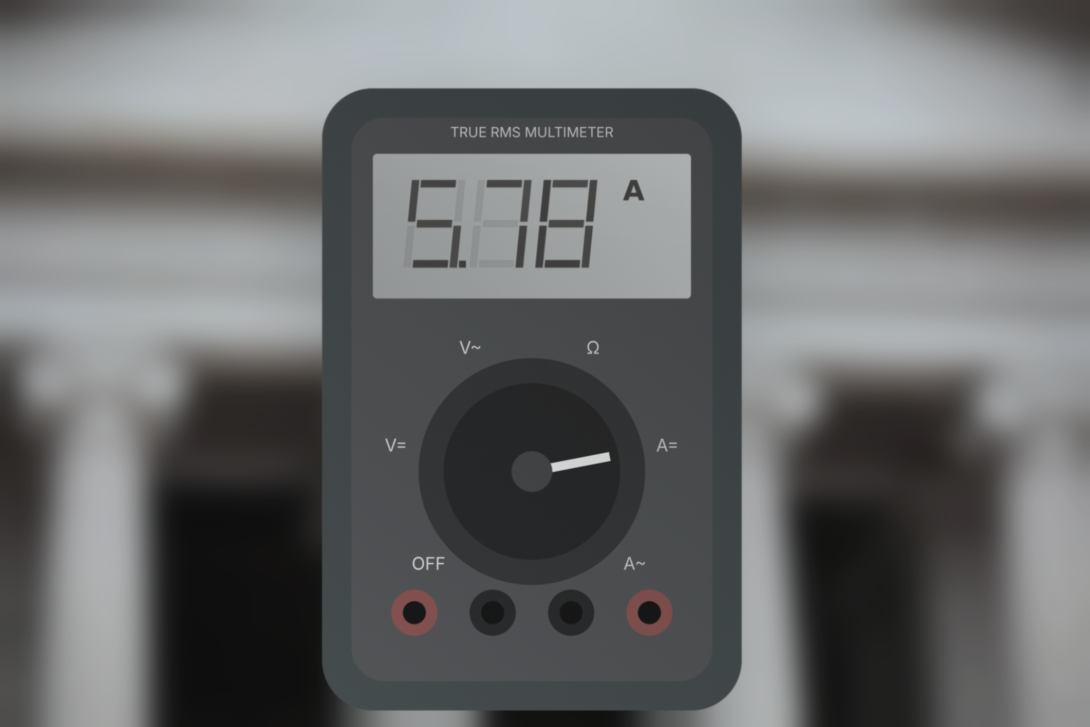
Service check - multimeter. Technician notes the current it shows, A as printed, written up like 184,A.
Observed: 5.78,A
